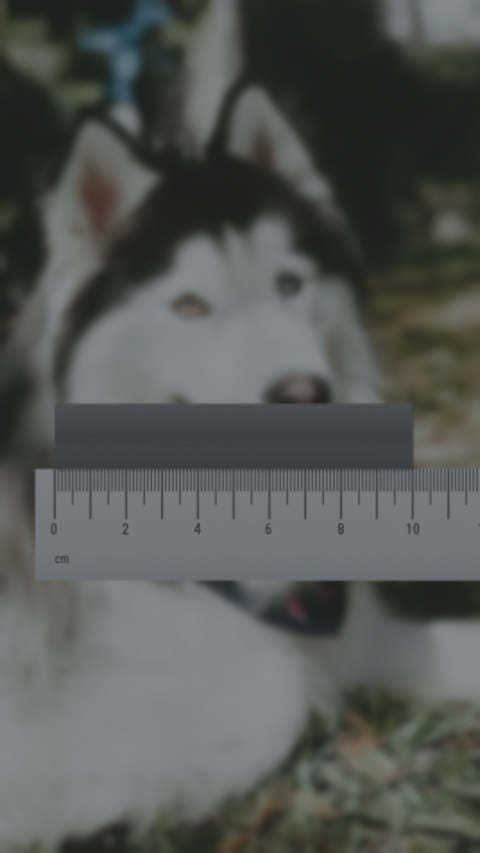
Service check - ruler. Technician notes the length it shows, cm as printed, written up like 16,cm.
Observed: 10,cm
